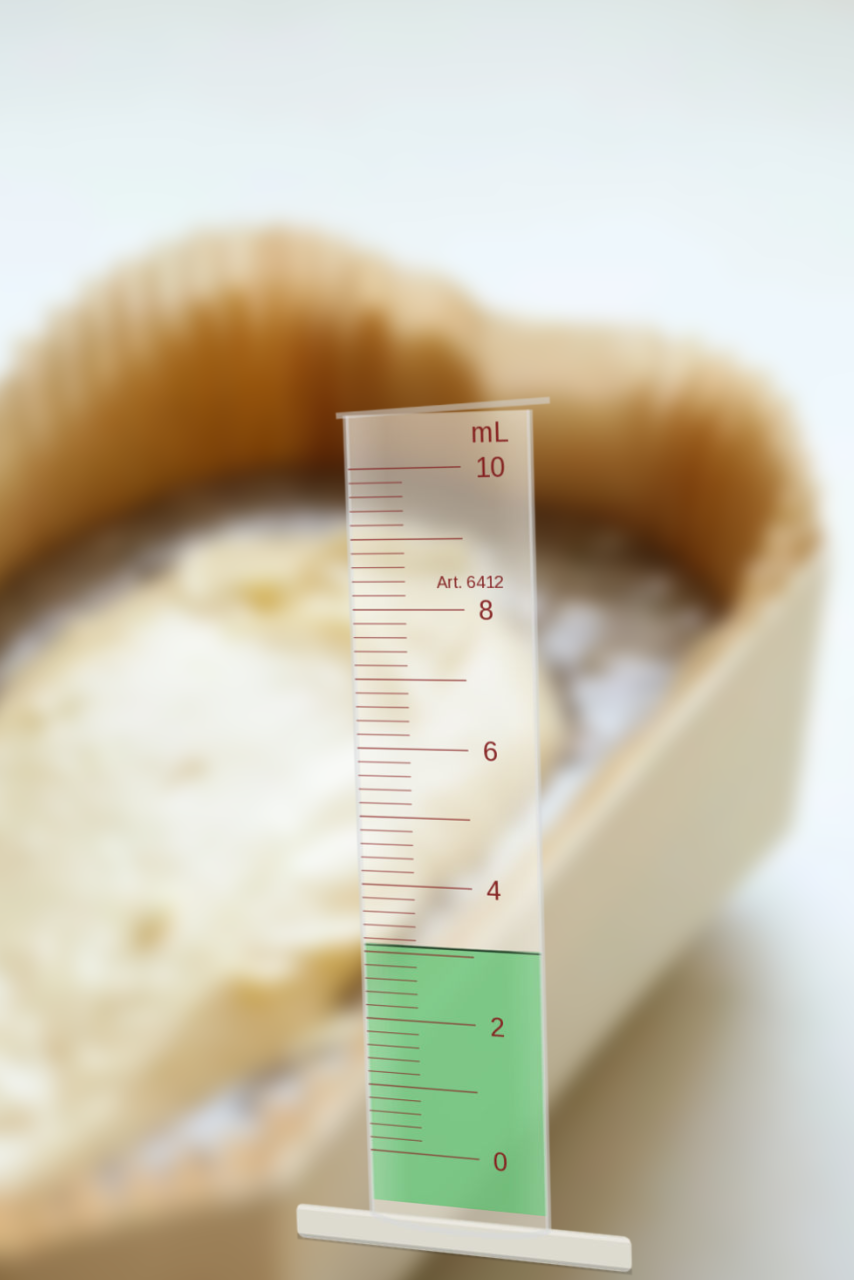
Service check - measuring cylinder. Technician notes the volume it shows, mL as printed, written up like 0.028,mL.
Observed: 3.1,mL
